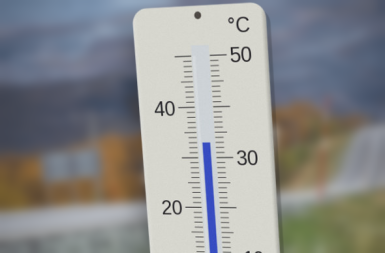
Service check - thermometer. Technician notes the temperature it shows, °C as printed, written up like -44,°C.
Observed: 33,°C
